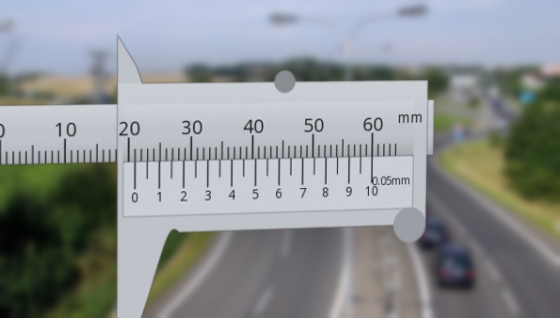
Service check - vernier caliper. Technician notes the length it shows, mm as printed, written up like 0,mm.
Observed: 21.0,mm
